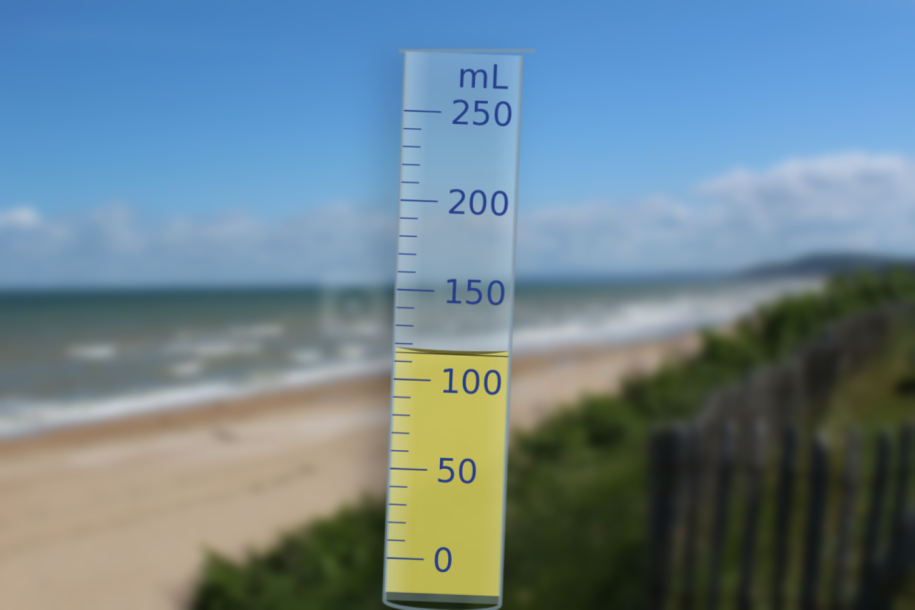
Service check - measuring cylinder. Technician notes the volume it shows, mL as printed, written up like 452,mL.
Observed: 115,mL
